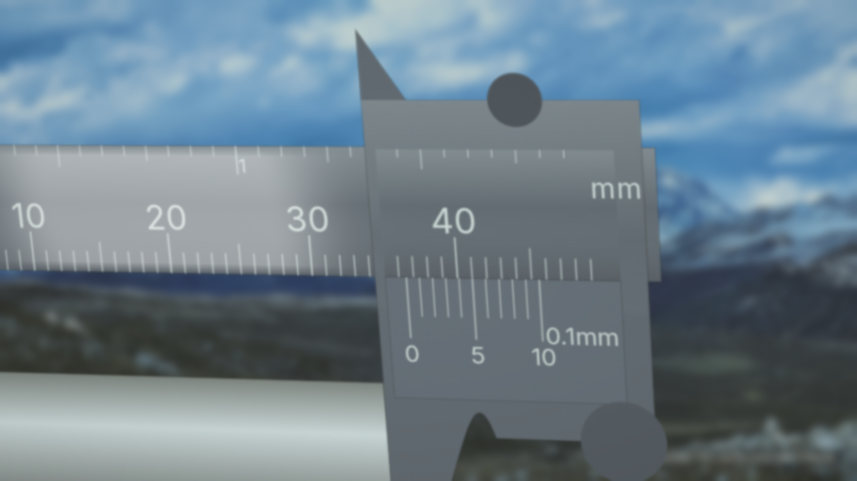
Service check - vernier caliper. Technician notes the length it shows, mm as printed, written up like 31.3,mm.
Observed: 36.5,mm
